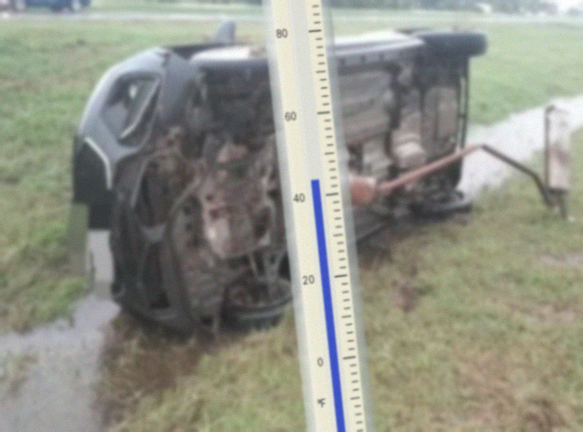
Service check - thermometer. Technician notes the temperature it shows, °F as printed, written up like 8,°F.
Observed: 44,°F
